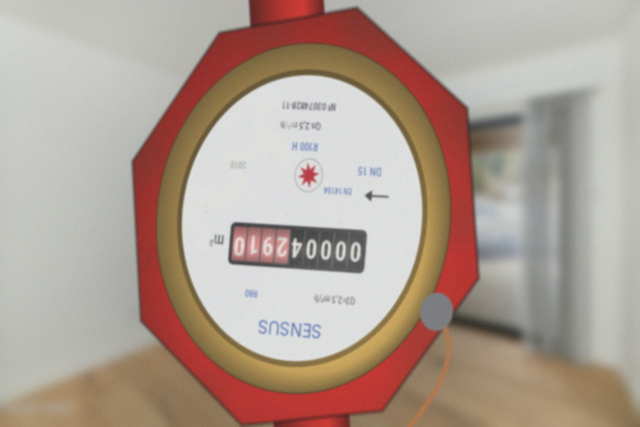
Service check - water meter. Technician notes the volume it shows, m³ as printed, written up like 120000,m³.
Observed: 4.2910,m³
